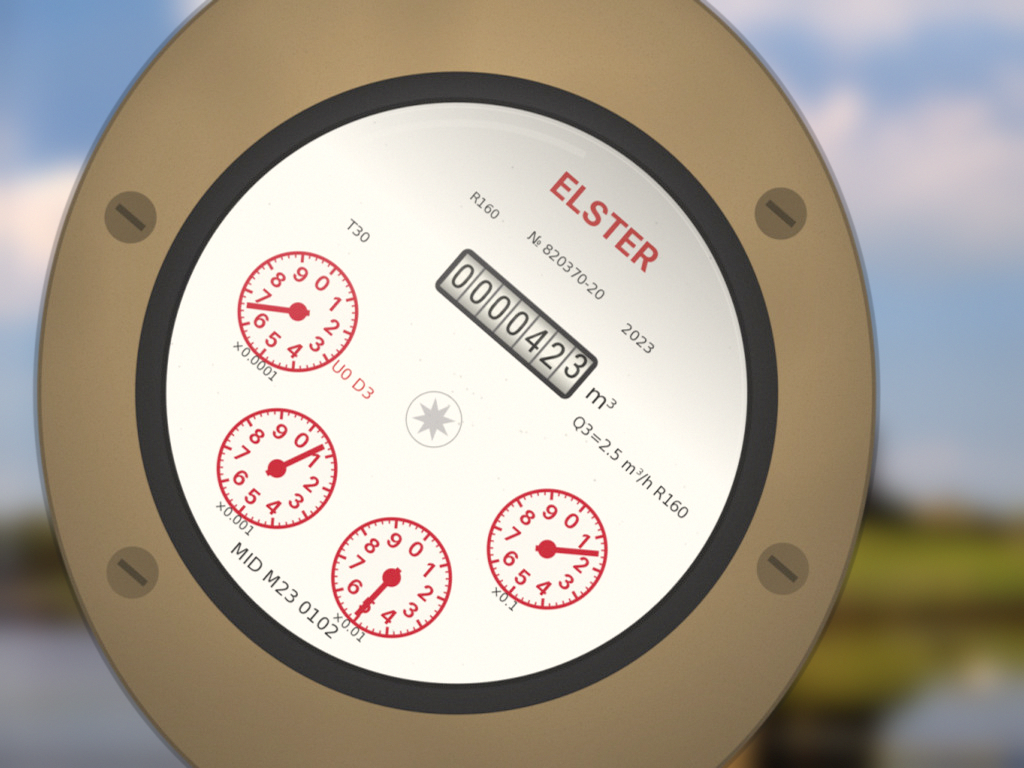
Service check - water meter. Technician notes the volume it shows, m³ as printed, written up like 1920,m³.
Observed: 423.1506,m³
